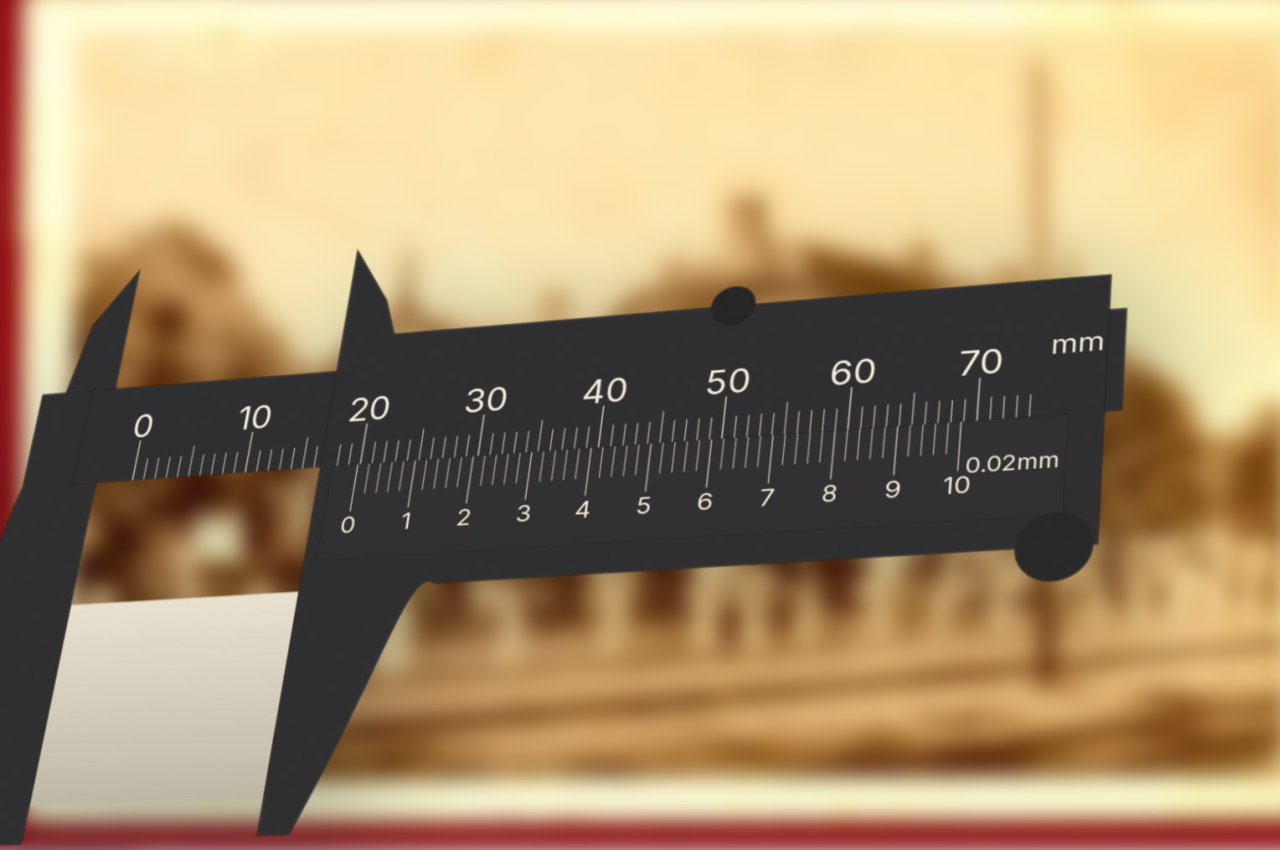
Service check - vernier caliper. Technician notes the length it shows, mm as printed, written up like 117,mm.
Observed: 19.8,mm
